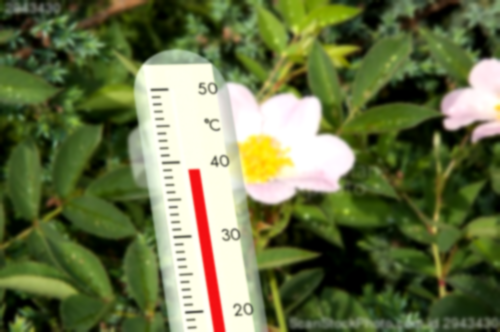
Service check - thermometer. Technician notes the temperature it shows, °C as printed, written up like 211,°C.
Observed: 39,°C
